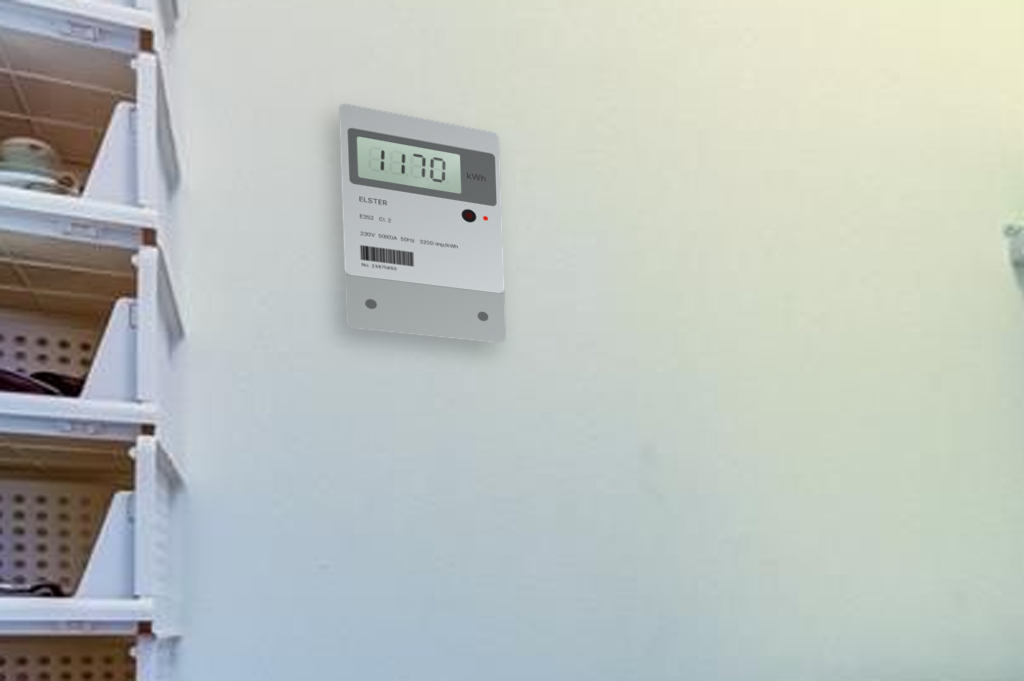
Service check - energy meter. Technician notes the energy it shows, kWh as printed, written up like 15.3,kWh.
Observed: 1170,kWh
